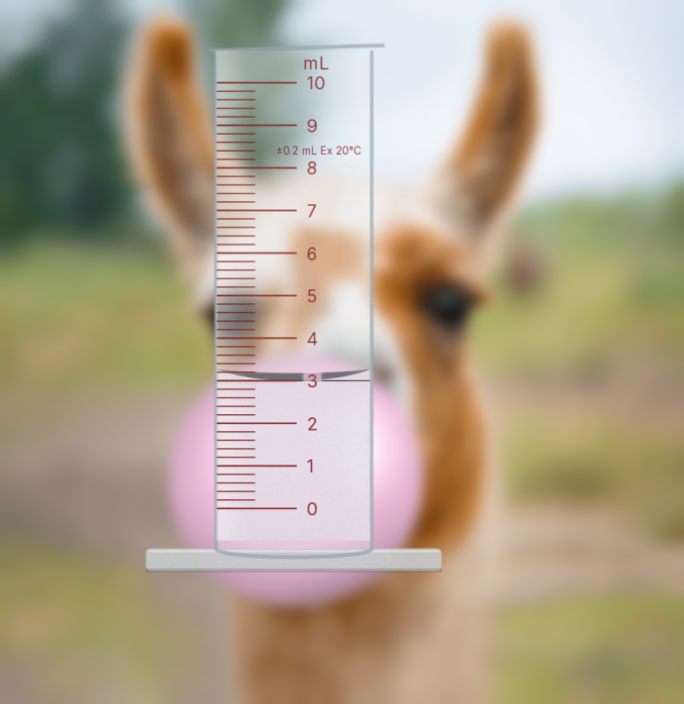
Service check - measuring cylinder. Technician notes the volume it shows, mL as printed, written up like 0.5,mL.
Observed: 3,mL
